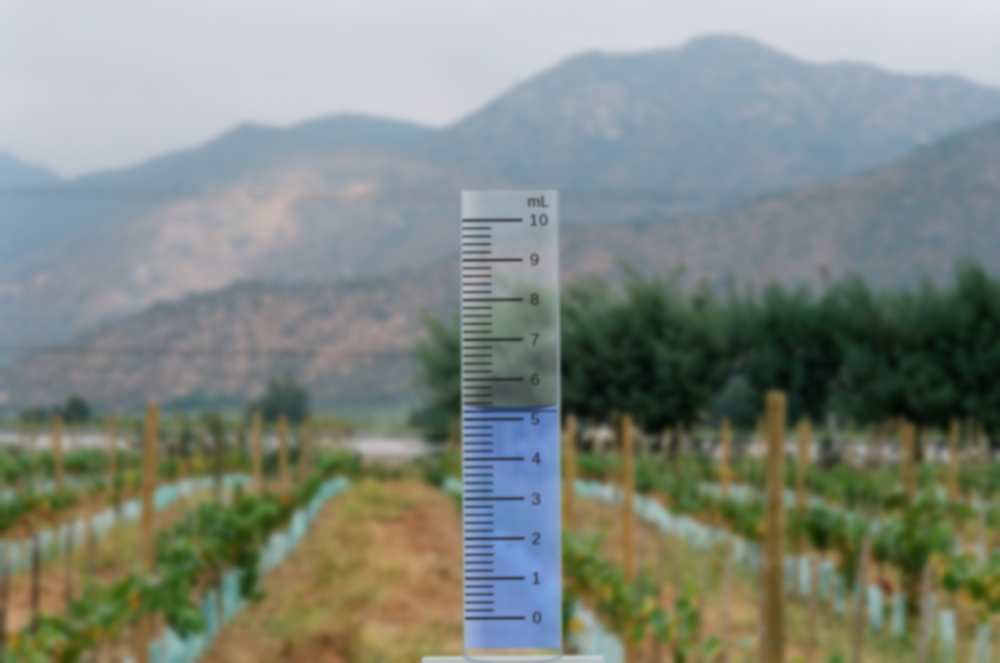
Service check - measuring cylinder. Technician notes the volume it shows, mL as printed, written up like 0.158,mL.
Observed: 5.2,mL
